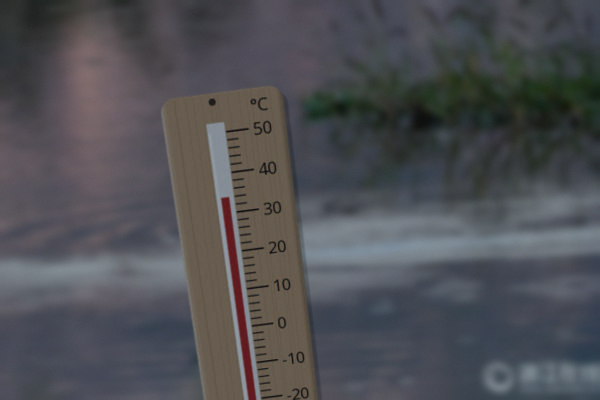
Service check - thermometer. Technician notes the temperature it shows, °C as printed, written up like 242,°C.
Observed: 34,°C
